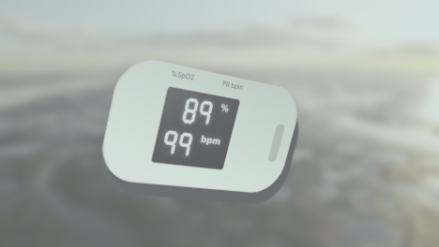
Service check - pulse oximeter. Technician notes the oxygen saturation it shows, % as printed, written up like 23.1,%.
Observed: 89,%
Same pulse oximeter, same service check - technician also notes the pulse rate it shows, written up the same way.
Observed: 99,bpm
